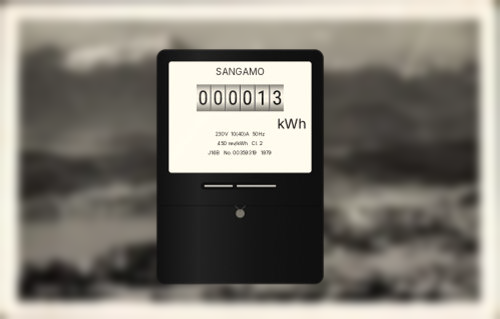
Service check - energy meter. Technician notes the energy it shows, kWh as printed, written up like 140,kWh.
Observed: 13,kWh
